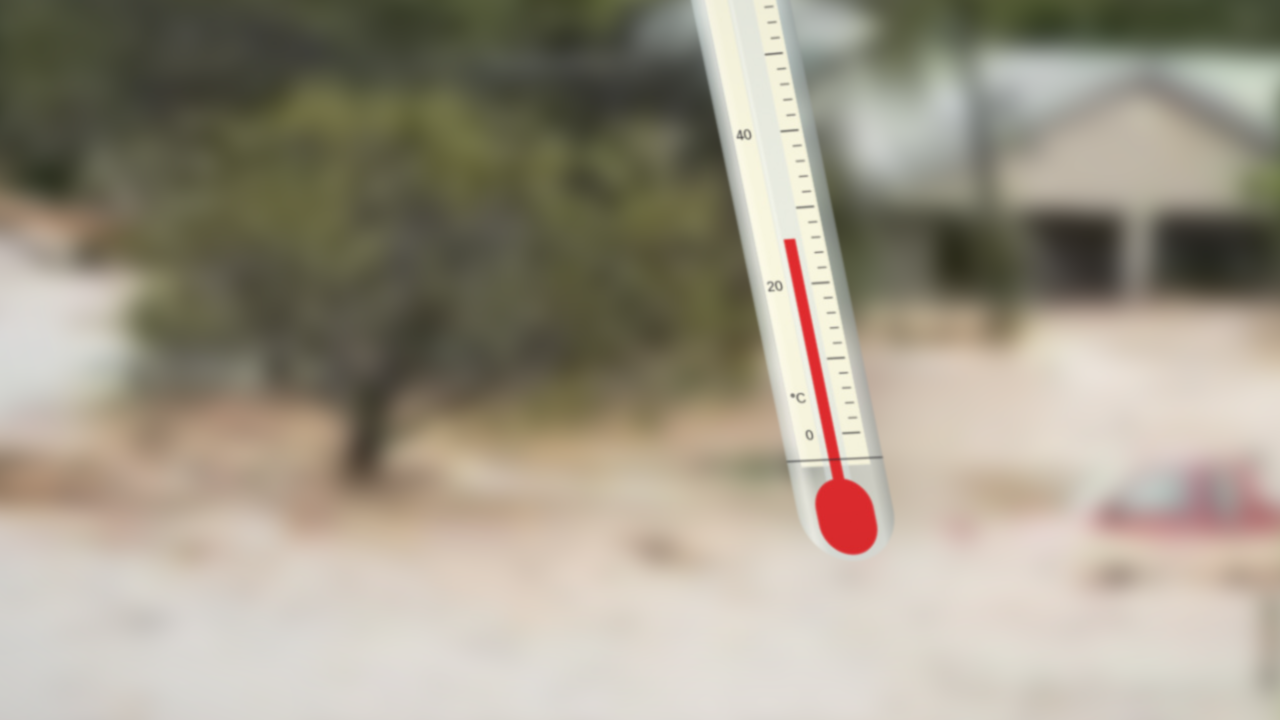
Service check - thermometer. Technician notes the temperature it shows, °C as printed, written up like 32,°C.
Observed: 26,°C
